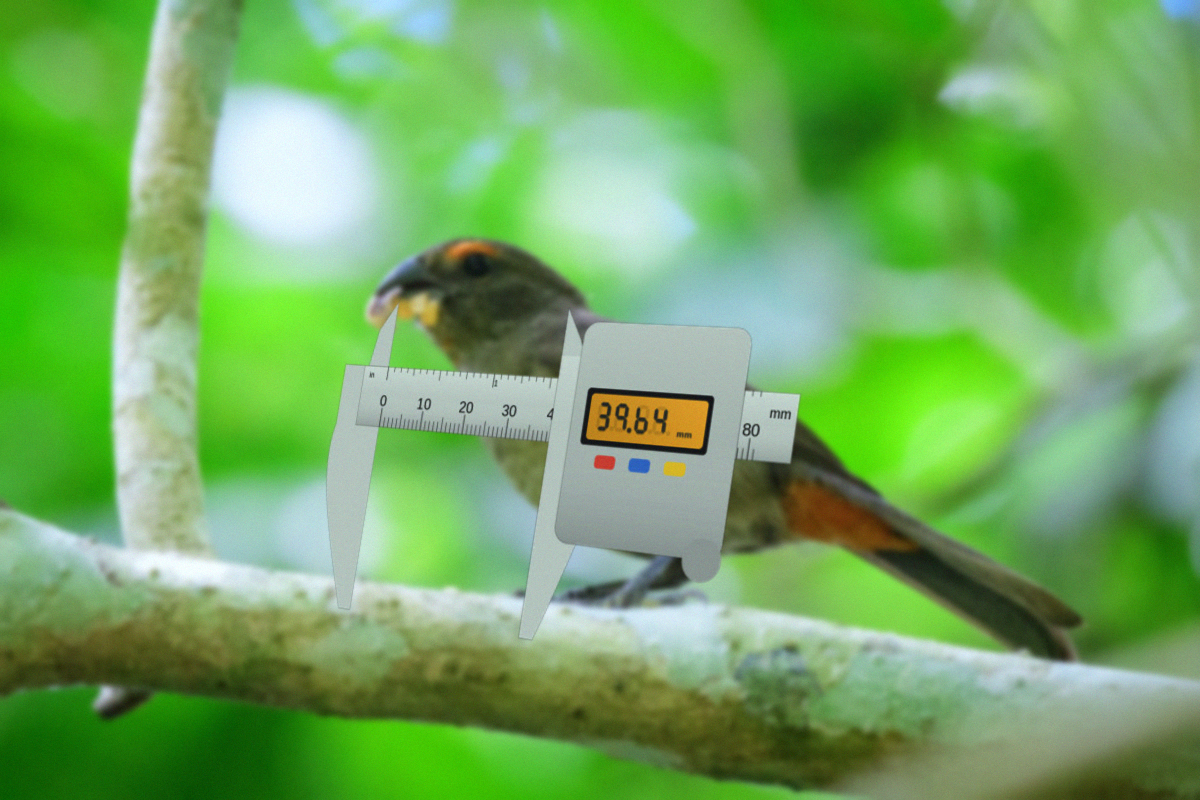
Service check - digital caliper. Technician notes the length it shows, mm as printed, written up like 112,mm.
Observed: 39.64,mm
